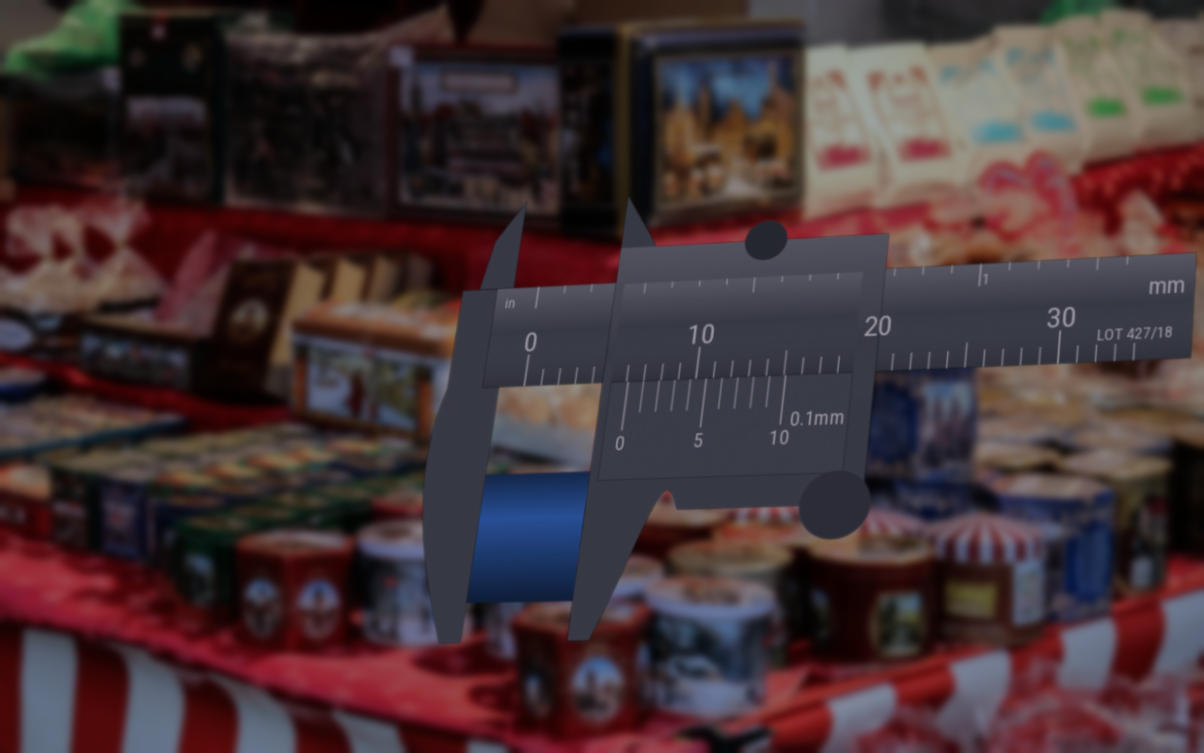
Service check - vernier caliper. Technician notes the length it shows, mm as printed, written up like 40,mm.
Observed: 6.1,mm
